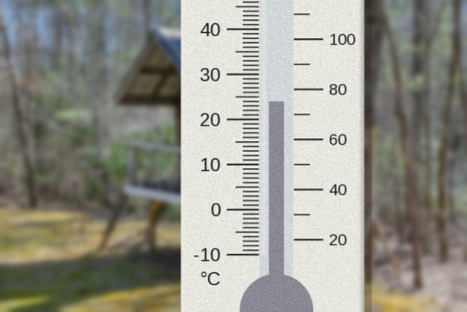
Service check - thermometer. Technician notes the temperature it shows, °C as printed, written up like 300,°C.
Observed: 24,°C
